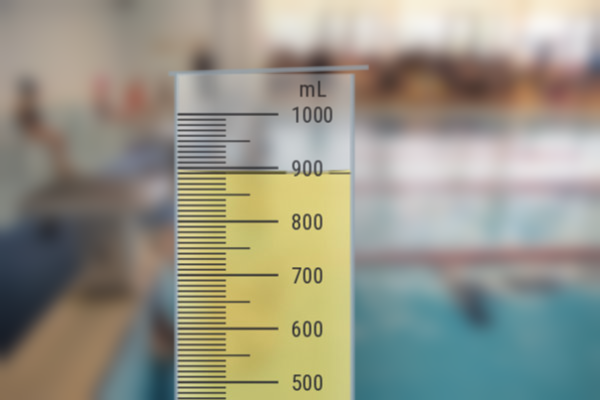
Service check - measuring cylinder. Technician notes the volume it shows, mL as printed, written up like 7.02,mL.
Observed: 890,mL
